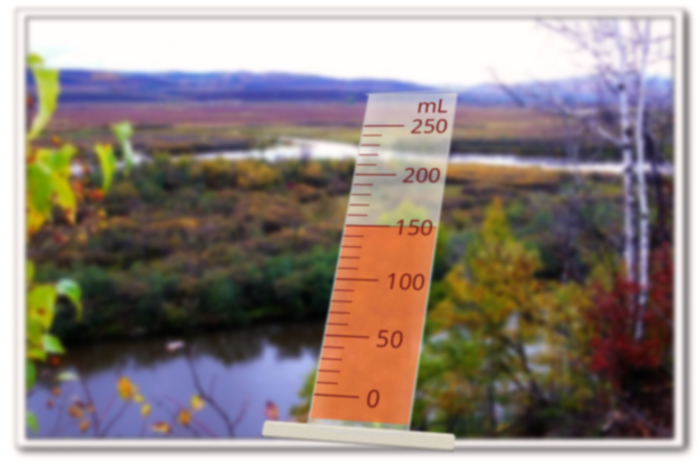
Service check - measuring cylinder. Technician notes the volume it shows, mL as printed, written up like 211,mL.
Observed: 150,mL
